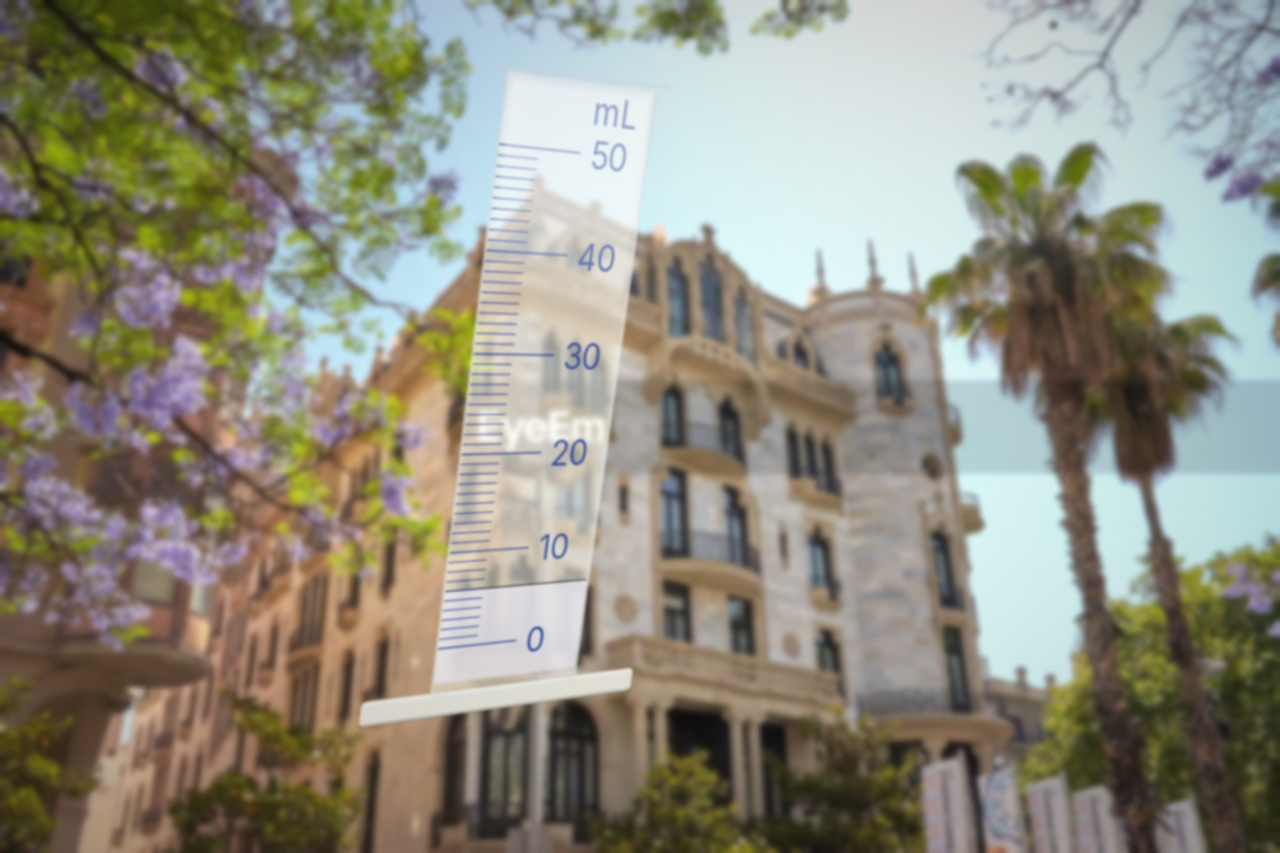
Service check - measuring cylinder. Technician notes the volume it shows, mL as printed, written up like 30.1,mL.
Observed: 6,mL
